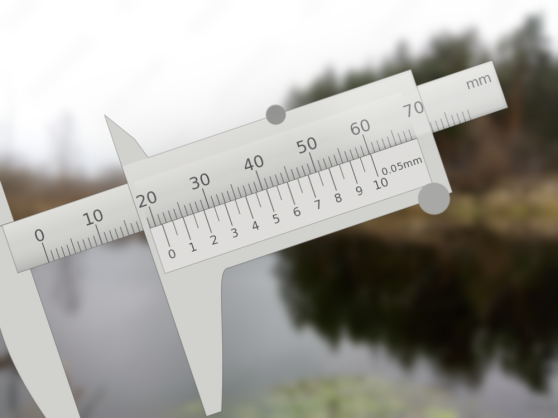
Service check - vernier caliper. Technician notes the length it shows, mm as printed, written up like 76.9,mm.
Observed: 21.2,mm
